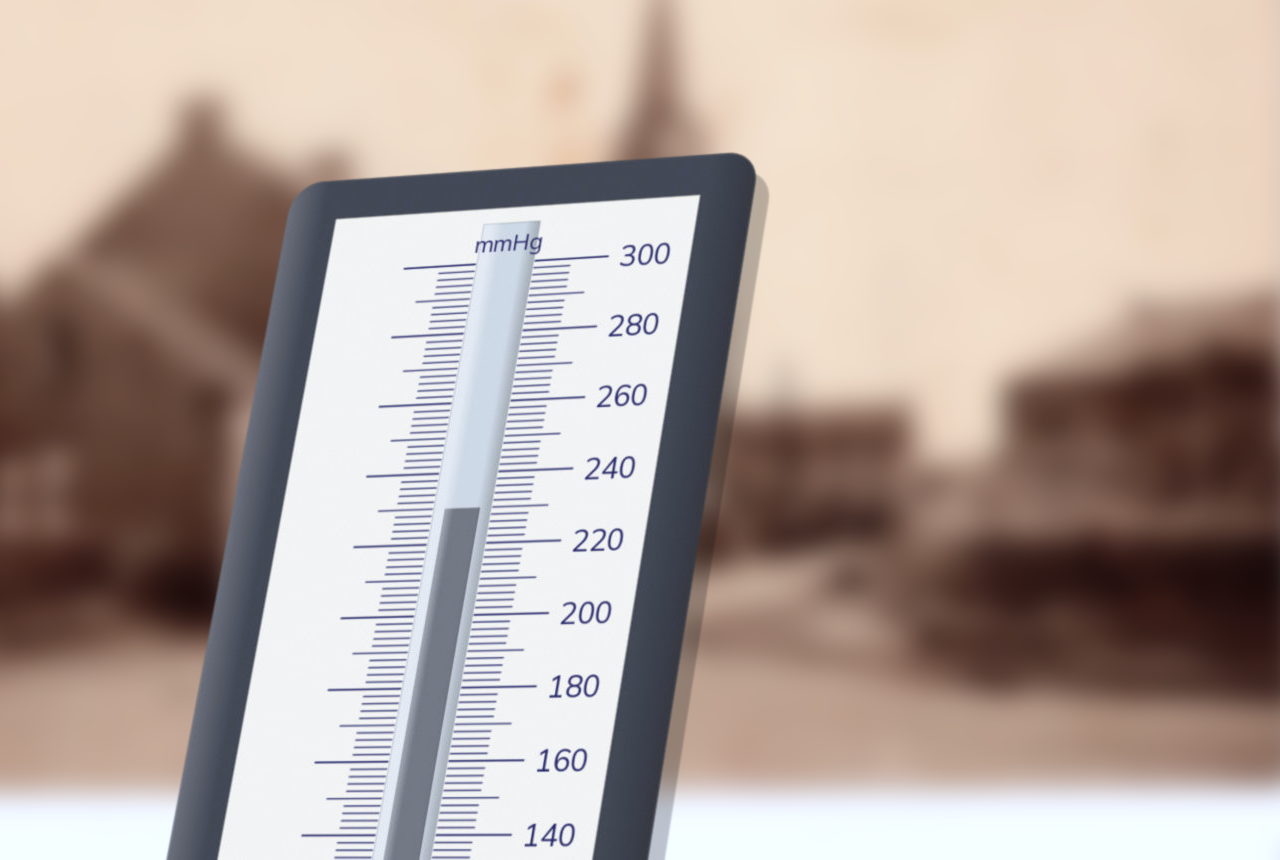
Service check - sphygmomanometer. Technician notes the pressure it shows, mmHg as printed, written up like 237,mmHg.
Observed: 230,mmHg
